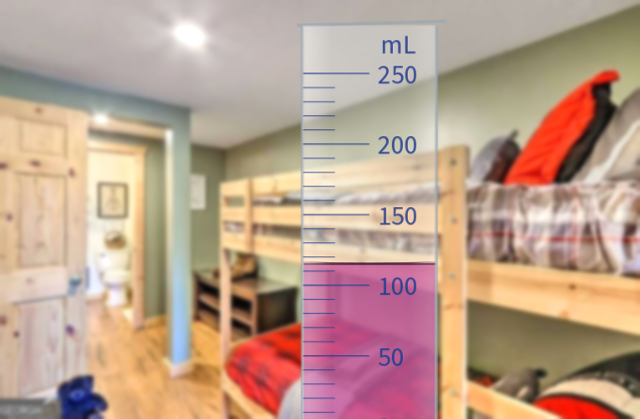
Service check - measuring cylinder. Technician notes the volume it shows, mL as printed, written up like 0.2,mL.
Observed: 115,mL
